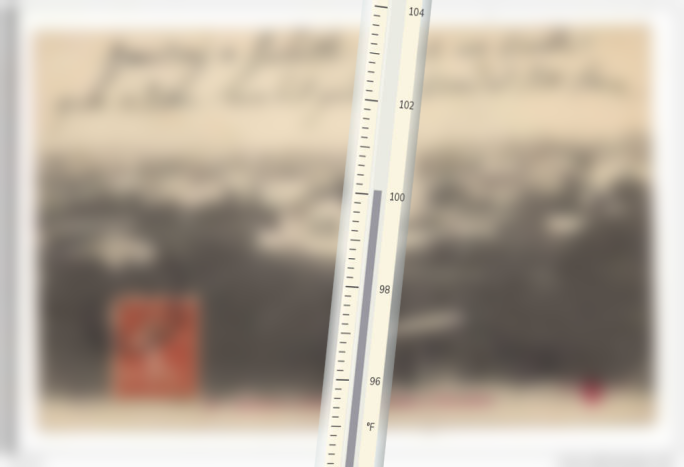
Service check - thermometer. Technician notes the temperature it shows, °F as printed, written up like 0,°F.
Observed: 100.1,°F
